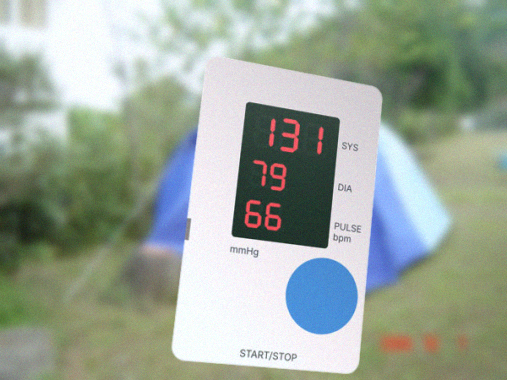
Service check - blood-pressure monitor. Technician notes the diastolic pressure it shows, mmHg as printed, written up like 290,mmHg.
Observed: 79,mmHg
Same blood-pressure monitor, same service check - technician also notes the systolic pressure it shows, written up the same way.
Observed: 131,mmHg
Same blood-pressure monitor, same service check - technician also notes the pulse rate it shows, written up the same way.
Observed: 66,bpm
